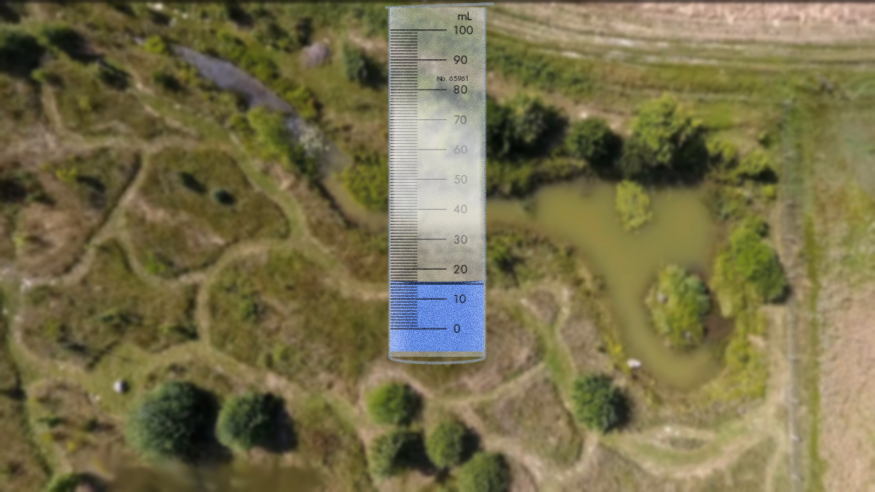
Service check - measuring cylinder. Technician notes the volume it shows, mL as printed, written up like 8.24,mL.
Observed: 15,mL
